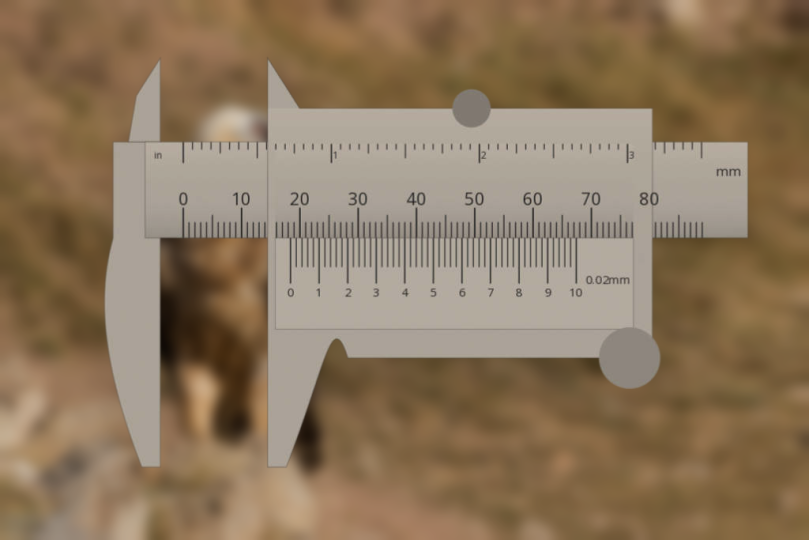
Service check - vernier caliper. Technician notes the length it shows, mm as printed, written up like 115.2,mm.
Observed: 18.4,mm
